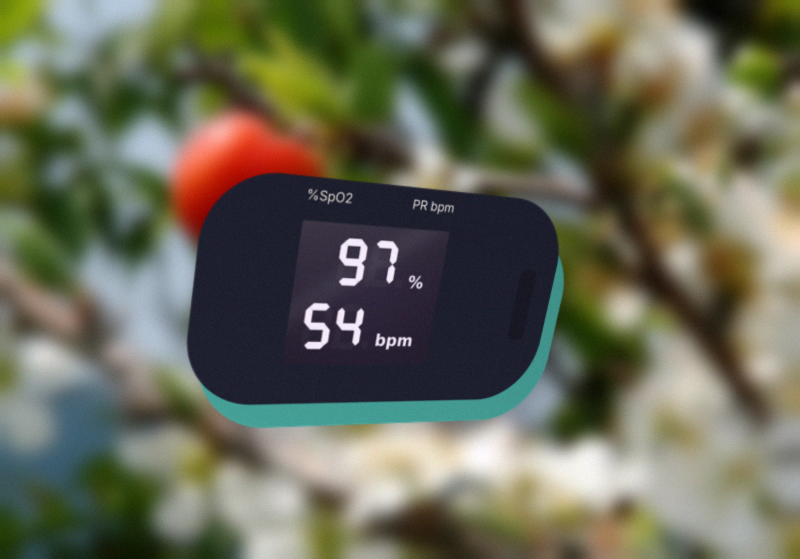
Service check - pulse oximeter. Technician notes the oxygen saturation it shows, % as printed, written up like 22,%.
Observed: 97,%
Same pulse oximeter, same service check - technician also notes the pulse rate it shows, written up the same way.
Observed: 54,bpm
